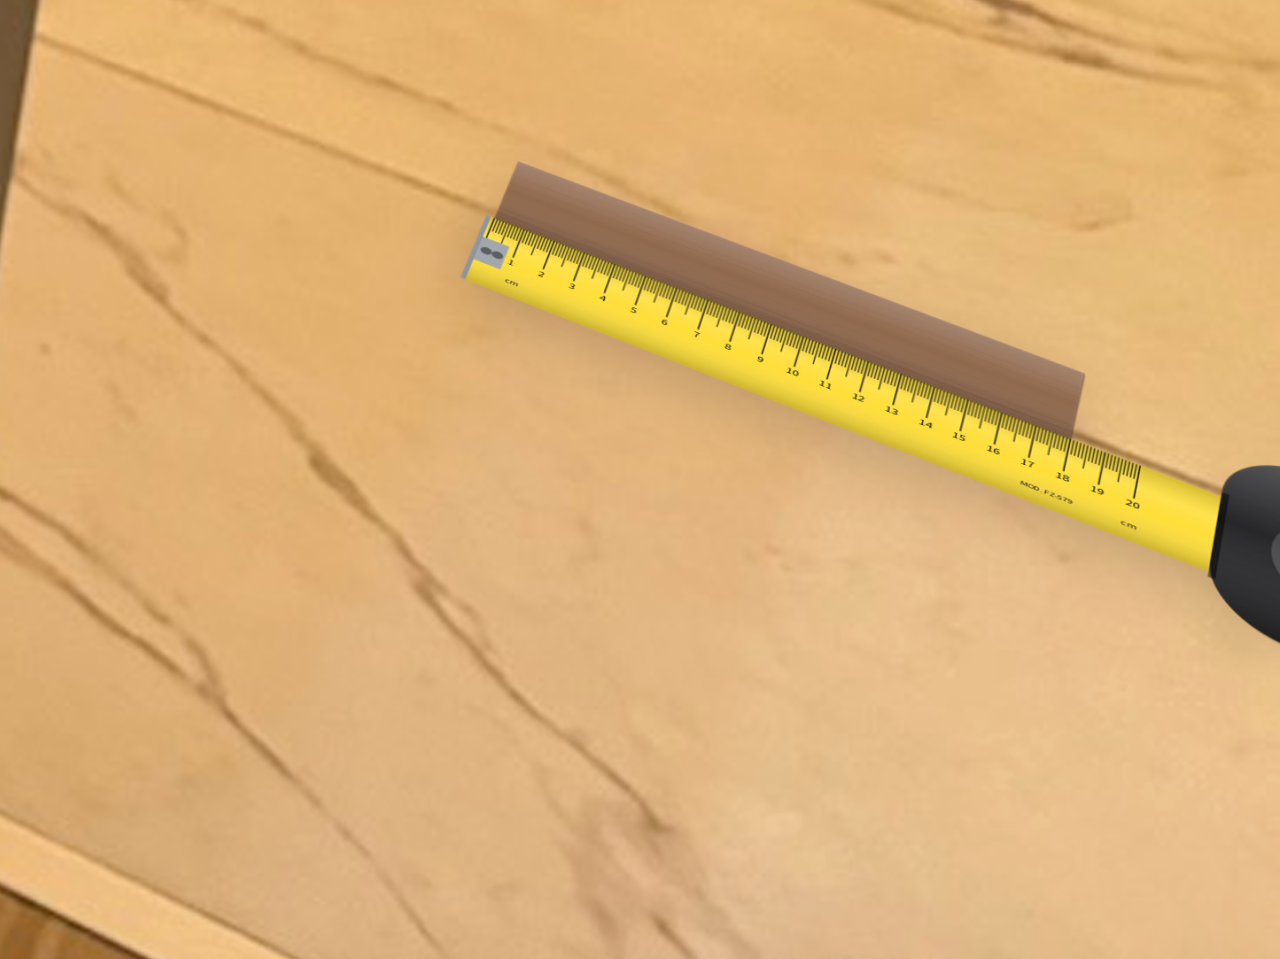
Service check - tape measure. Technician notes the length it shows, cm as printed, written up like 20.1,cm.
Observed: 18,cm
